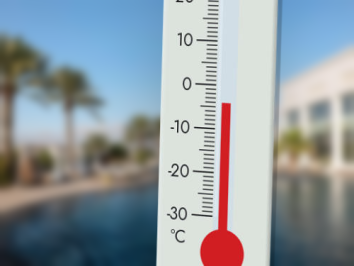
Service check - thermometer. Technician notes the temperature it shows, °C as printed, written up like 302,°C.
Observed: -4,°C
